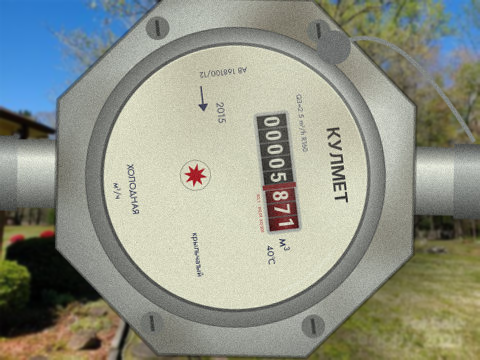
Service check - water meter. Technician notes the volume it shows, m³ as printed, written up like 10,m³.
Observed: 5.871,m³
